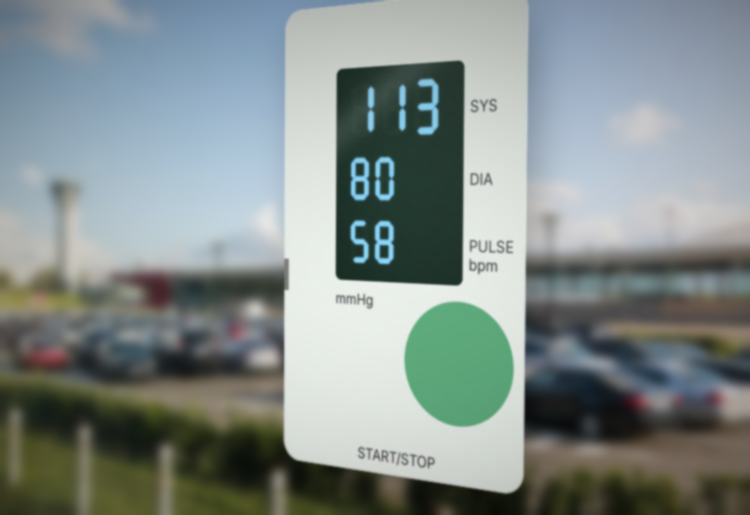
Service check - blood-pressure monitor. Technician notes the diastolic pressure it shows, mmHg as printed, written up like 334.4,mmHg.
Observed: 80,mmHg
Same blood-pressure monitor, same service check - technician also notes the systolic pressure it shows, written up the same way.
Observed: 113,mmHg
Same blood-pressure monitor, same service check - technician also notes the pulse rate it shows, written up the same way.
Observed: 58,bpm
